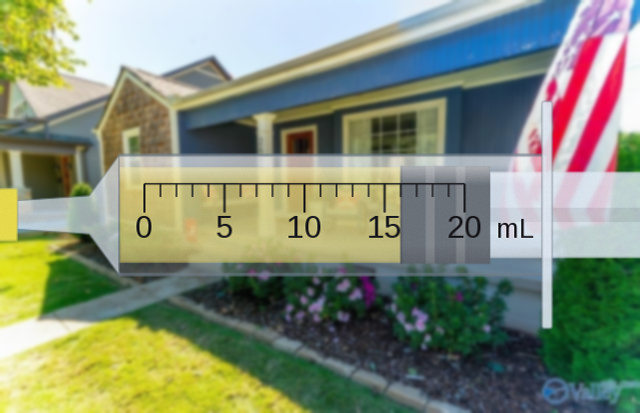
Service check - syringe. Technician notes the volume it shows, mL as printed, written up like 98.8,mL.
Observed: 16,mL
